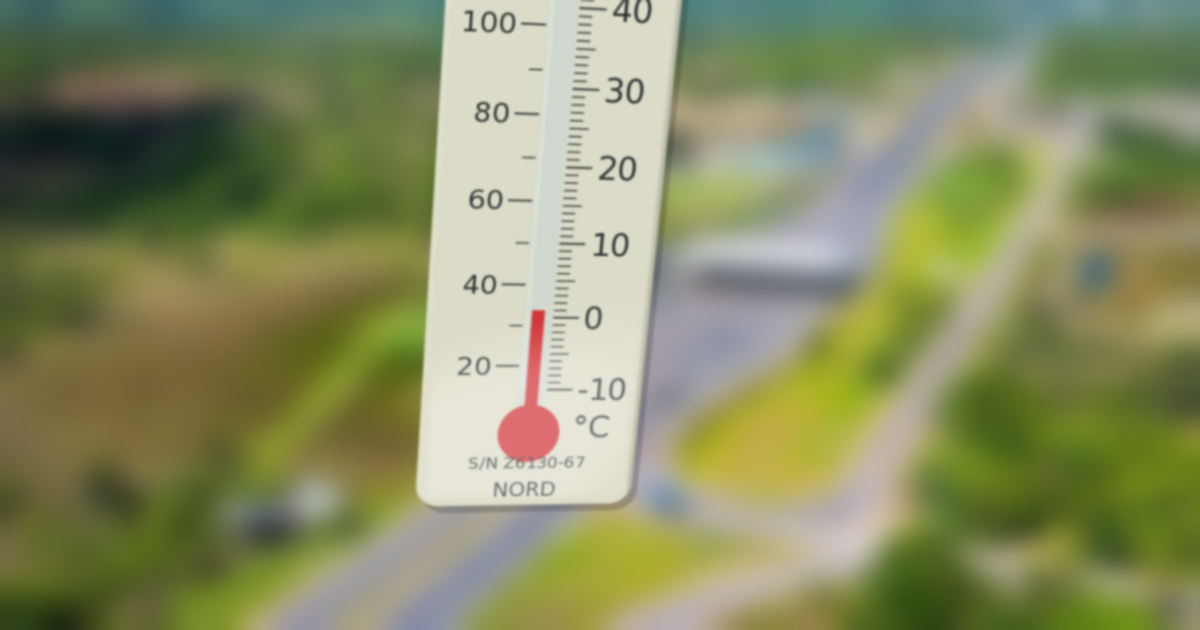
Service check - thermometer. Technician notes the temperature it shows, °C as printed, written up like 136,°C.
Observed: 1,°C
